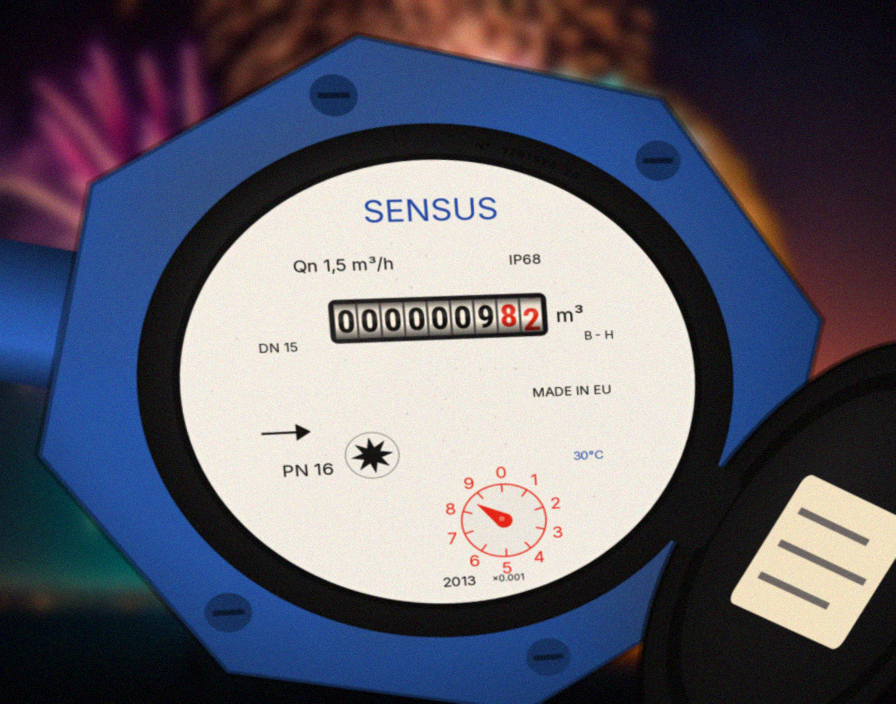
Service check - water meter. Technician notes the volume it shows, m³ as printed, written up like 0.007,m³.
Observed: 9.818,m³
